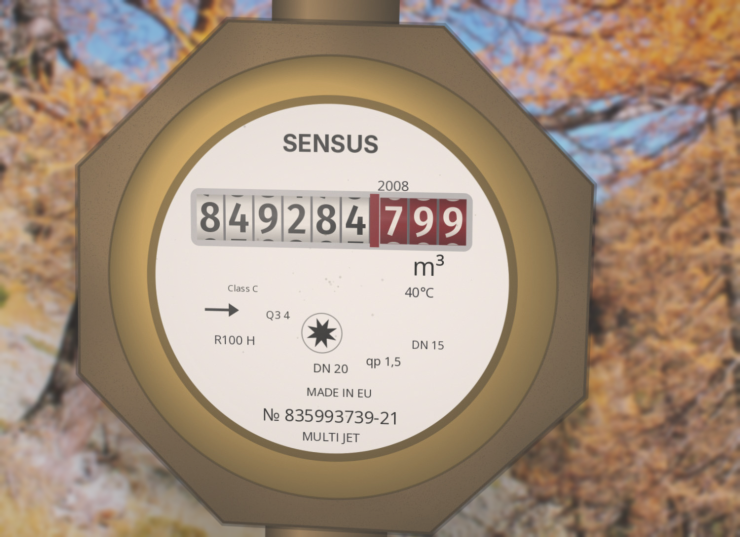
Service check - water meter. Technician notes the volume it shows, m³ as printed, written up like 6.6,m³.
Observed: 849284.799,m³
